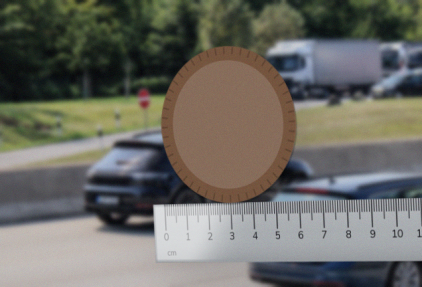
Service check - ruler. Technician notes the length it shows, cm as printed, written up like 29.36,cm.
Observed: 6,cm
